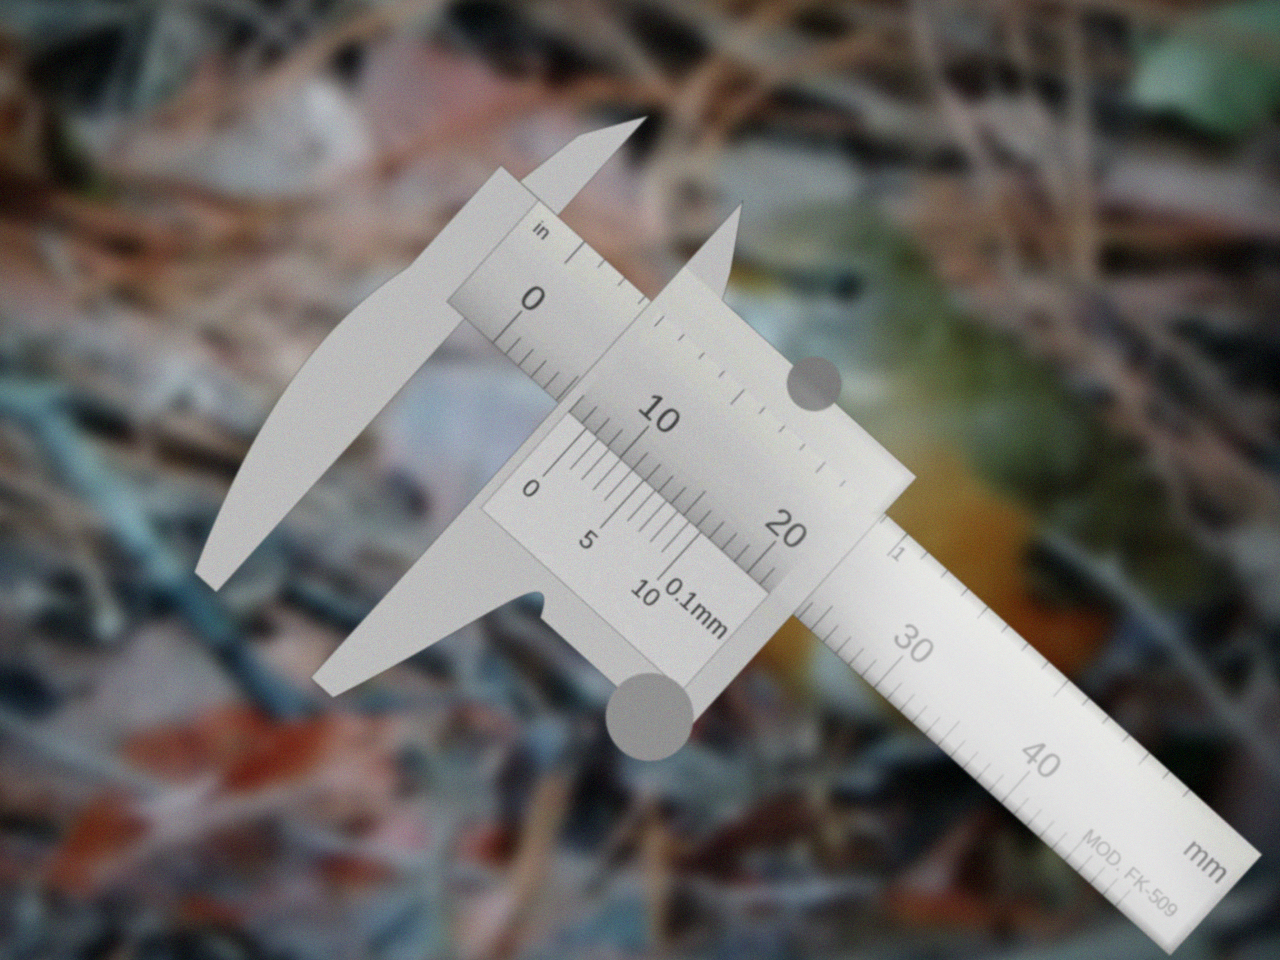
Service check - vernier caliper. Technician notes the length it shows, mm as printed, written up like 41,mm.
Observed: 7.4,mm
